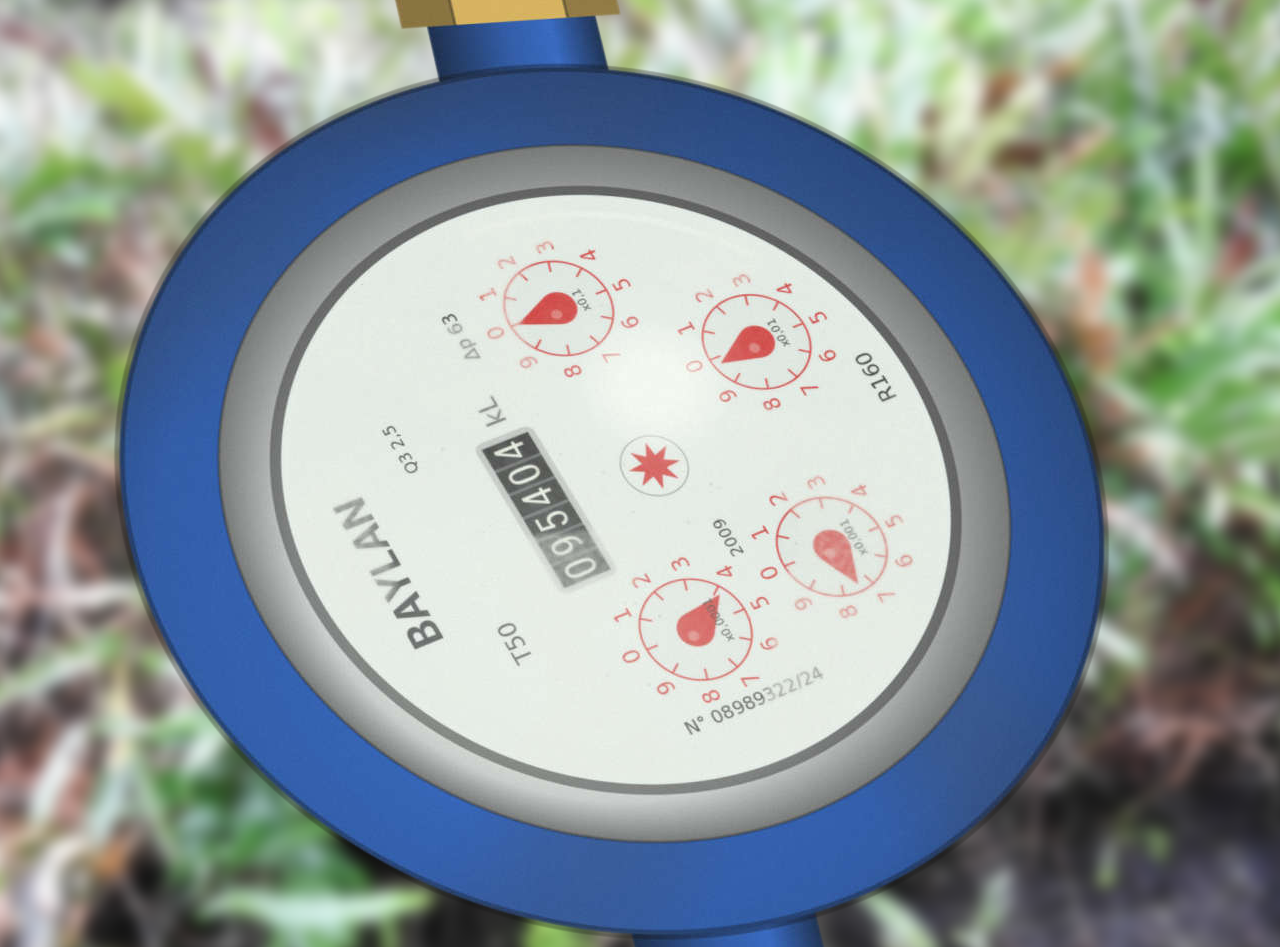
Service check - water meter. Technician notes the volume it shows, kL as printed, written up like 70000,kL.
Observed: 95403.9974,kL
